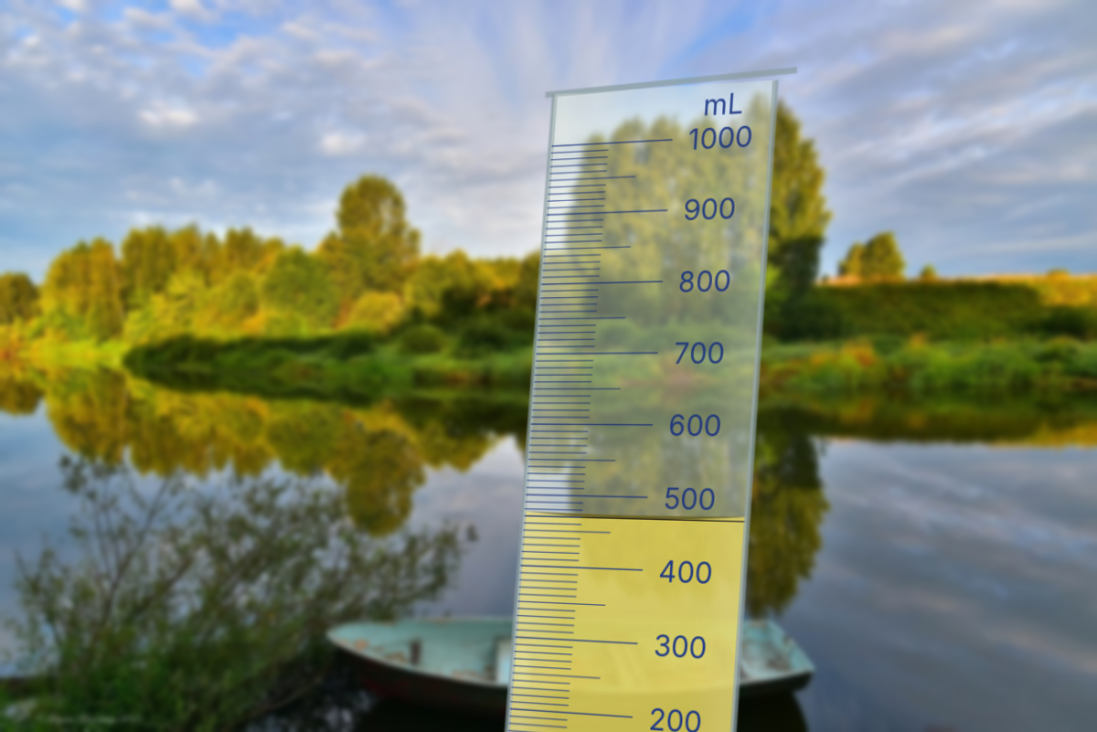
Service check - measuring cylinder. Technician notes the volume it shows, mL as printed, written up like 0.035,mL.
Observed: 470,mL
